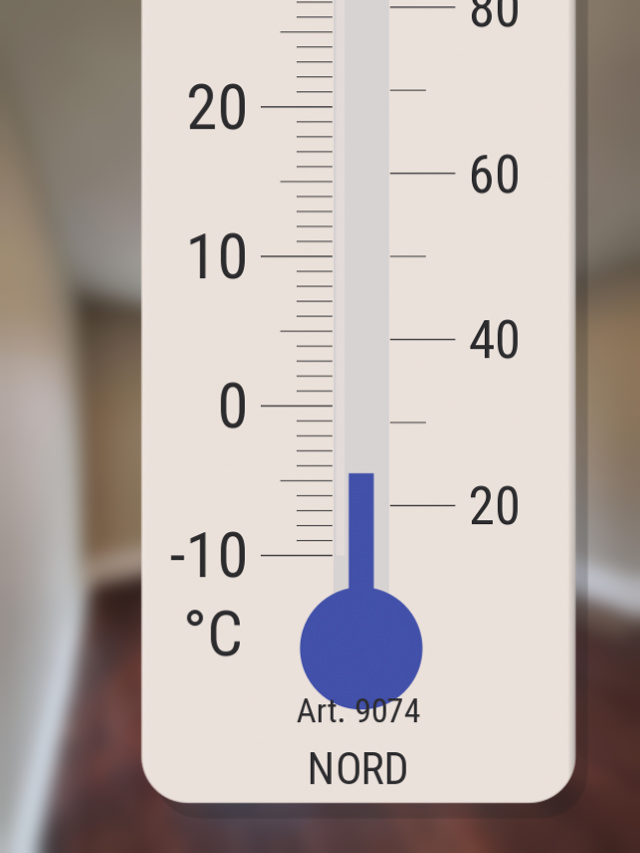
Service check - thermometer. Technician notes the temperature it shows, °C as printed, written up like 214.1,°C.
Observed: -4.5,°C
